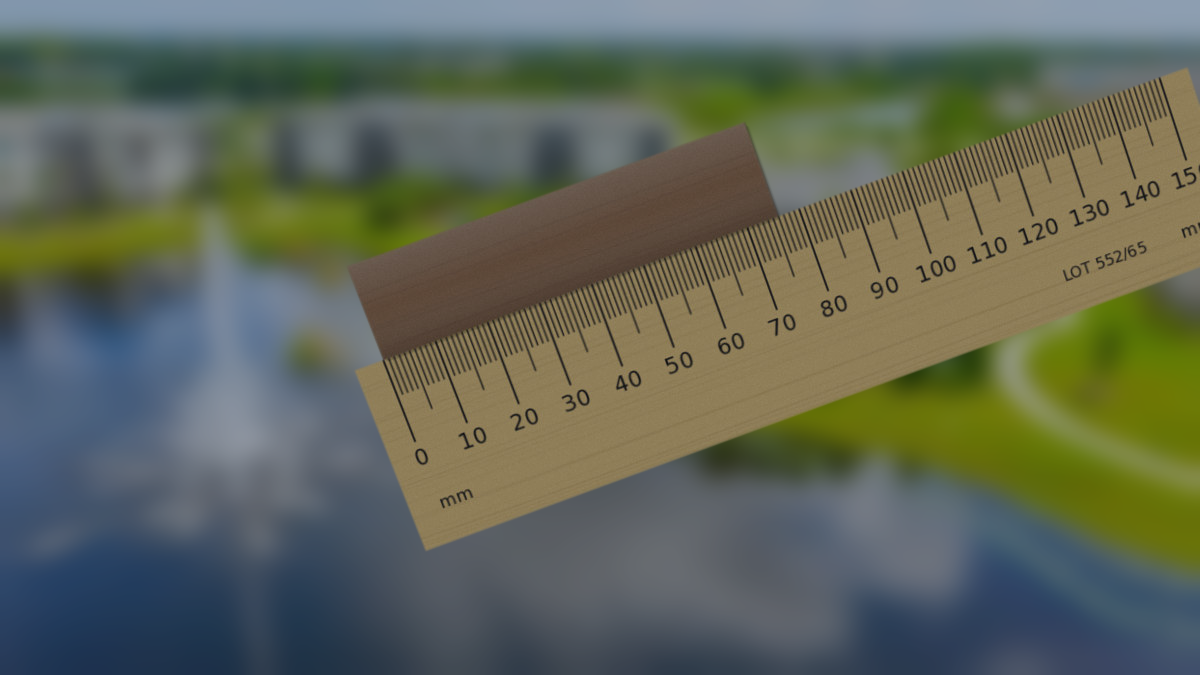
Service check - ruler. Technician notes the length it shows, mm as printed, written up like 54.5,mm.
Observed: 76,mm
